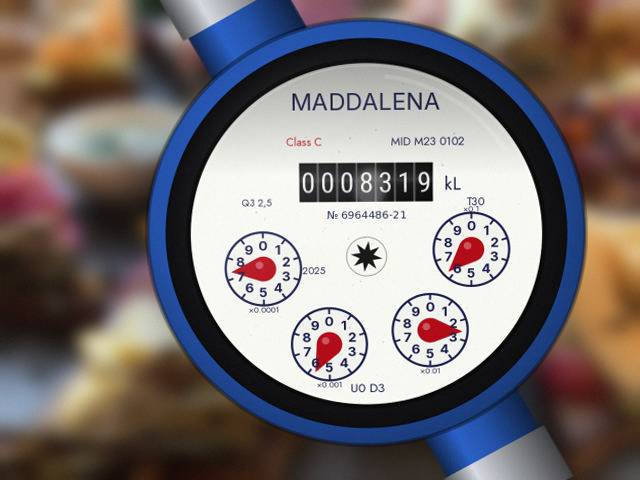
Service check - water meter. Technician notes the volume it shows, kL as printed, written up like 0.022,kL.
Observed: 8319.6257,kL
